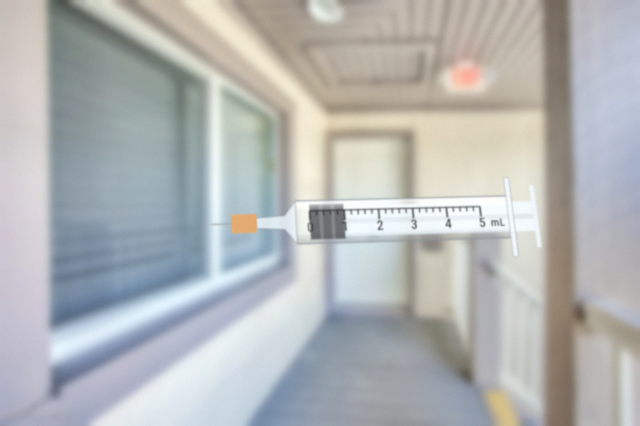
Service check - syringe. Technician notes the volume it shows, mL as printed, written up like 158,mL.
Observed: 0,mL
